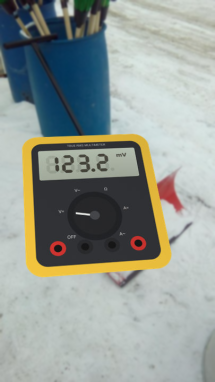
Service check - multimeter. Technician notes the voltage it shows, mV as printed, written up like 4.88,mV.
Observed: 123.2,mV
